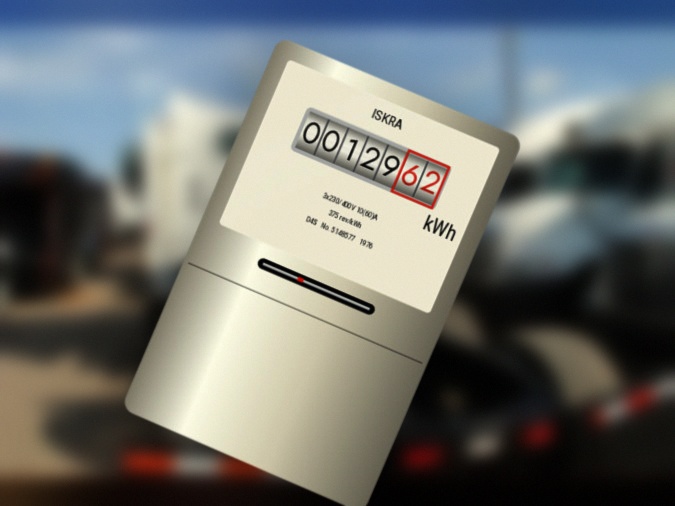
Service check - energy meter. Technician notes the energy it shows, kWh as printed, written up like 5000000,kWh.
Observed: 129.62,kWh
